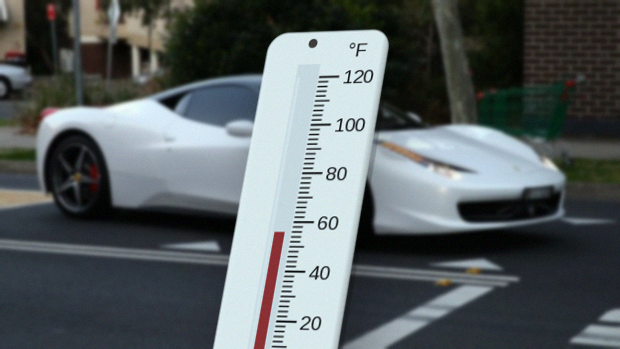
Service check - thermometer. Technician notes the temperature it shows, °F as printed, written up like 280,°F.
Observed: 56,°F
